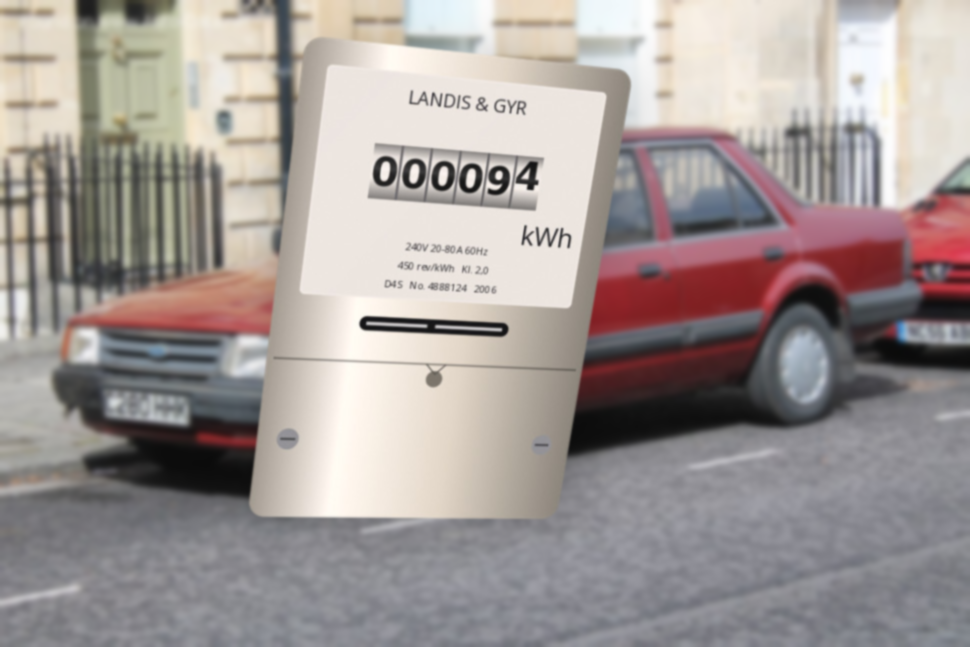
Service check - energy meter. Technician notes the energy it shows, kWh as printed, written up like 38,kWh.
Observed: 94,kWh
